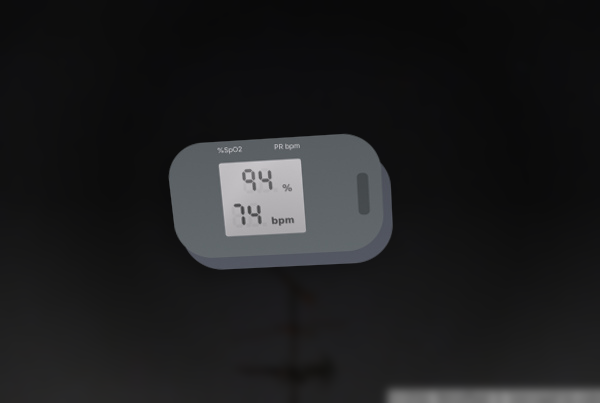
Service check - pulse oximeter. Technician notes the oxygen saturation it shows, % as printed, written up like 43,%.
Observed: 94,%
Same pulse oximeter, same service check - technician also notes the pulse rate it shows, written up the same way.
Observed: 74,bpm
